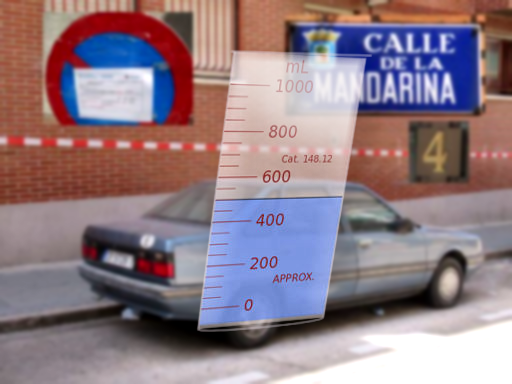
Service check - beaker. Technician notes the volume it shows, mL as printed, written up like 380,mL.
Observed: 500,mL
